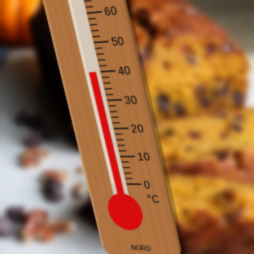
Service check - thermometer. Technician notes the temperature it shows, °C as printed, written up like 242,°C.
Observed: 40,°C
